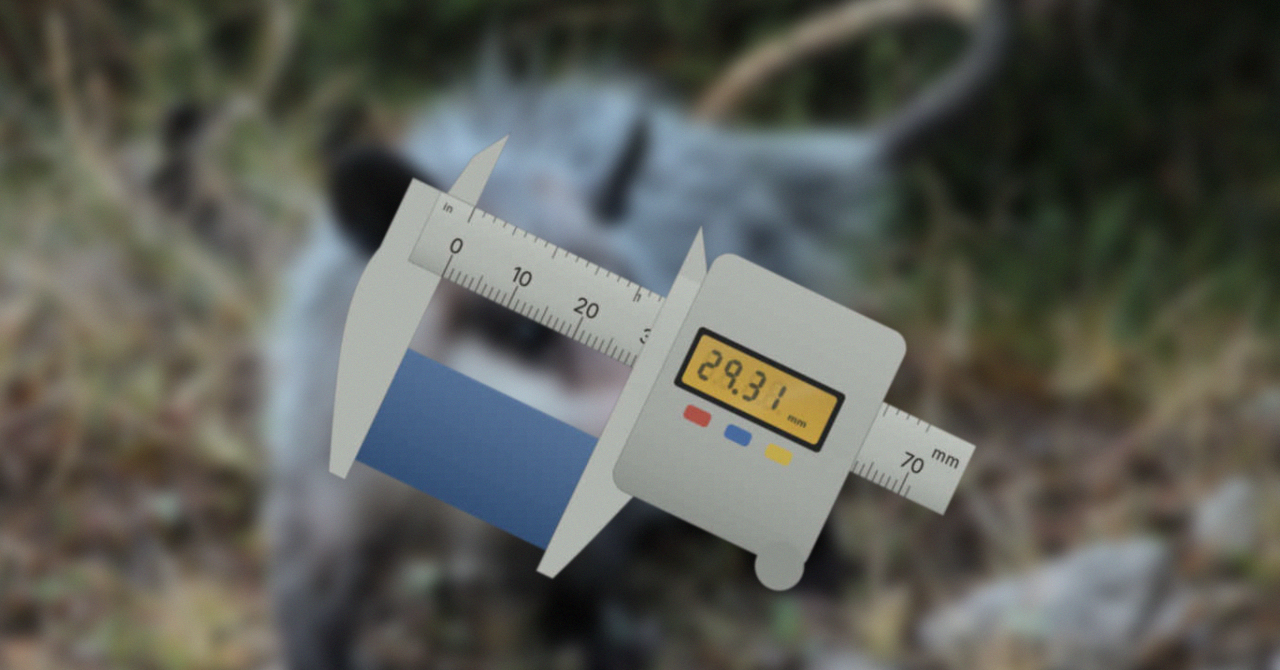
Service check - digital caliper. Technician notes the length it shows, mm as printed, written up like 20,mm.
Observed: 29.31,mm
